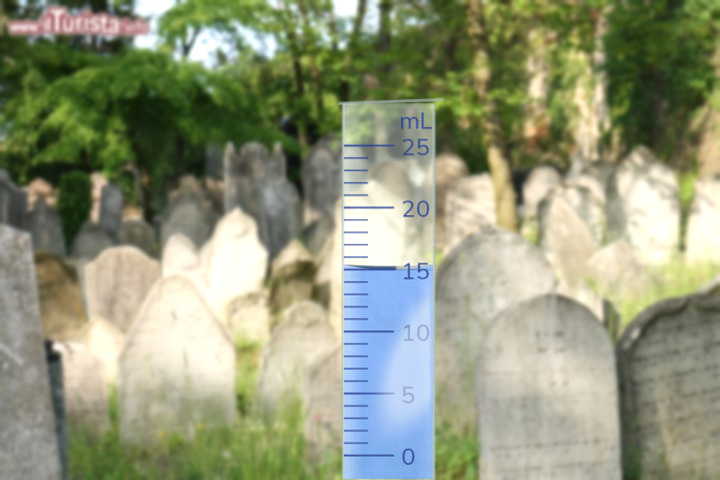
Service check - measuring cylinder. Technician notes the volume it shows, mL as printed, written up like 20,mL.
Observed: 15,mL
